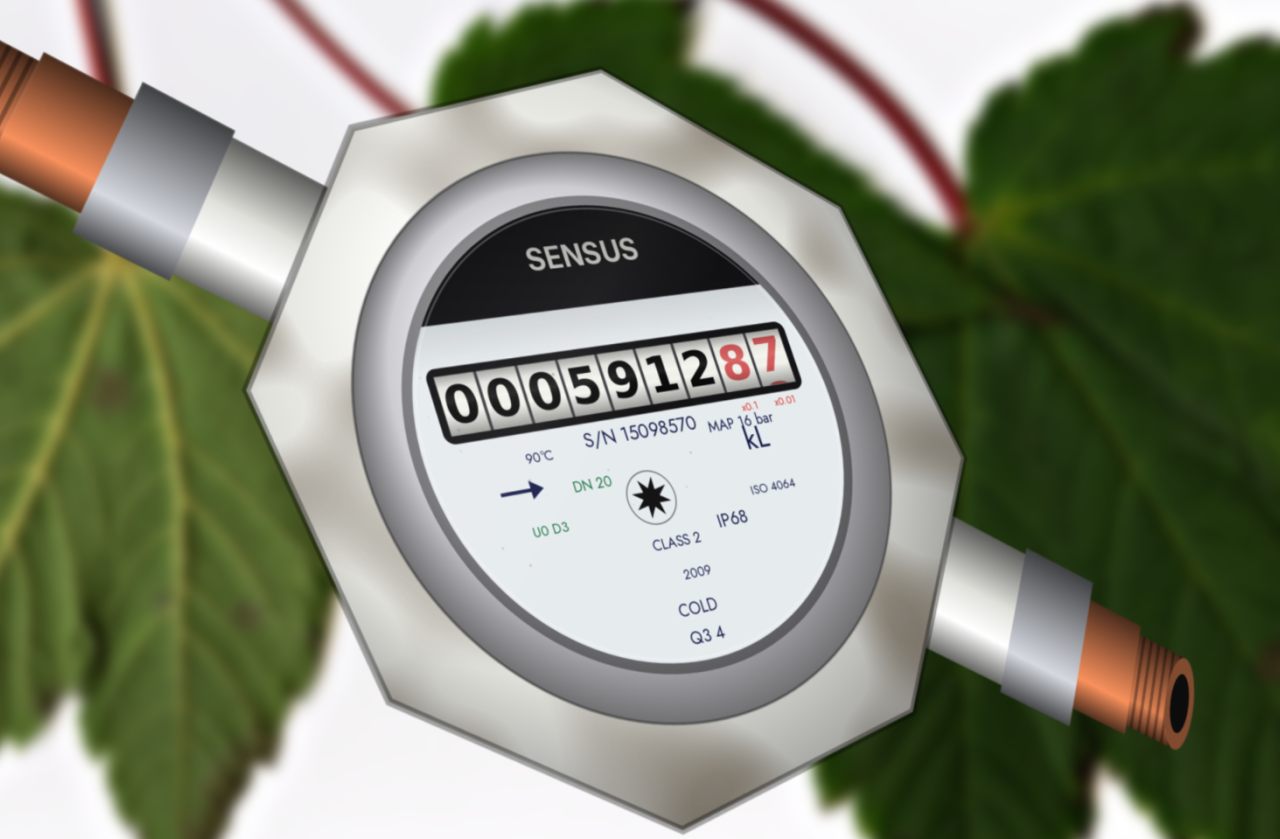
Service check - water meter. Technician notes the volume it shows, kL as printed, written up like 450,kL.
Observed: 5912.87,kL
